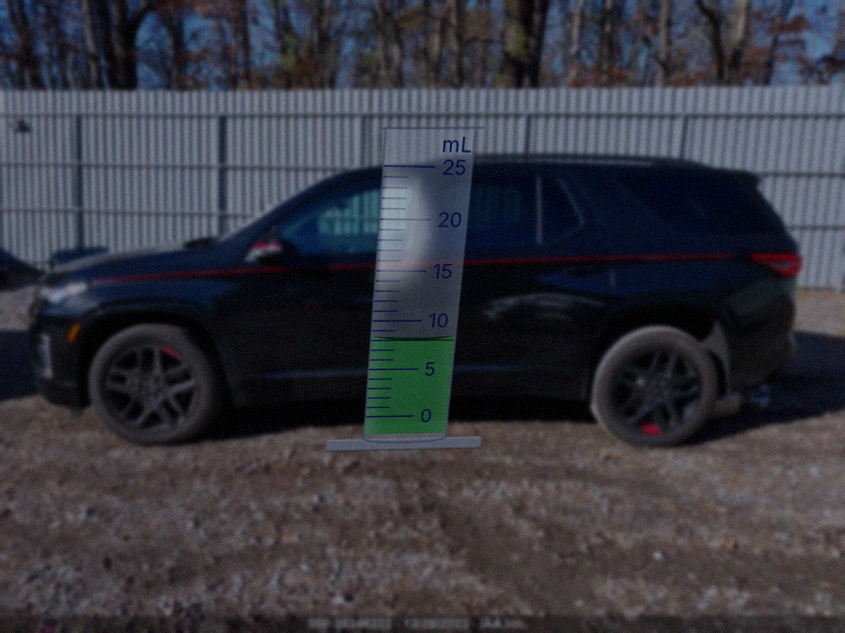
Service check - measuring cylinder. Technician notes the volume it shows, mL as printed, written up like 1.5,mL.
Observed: 8,mL
